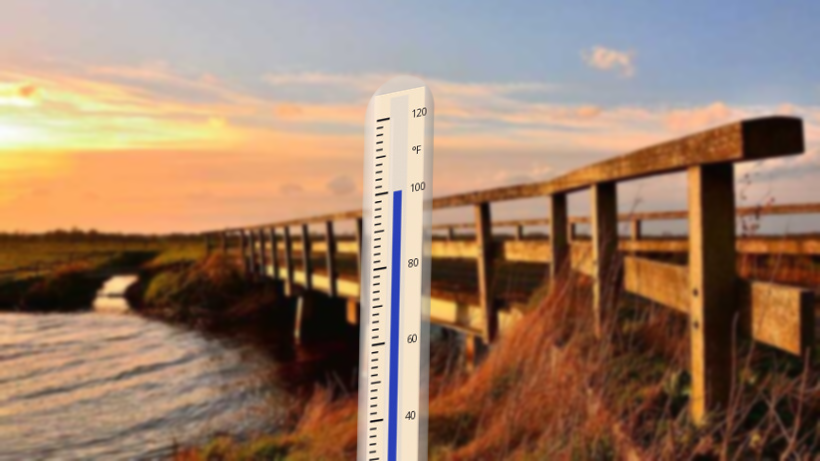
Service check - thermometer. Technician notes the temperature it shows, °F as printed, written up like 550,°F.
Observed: 100,°F
